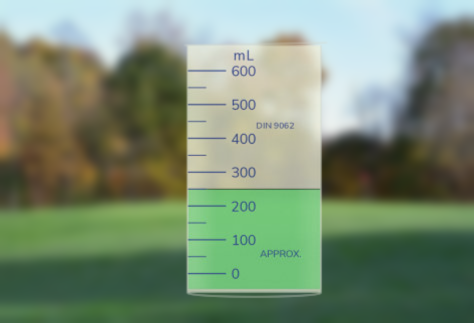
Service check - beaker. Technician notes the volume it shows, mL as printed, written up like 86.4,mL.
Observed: 250,mL
